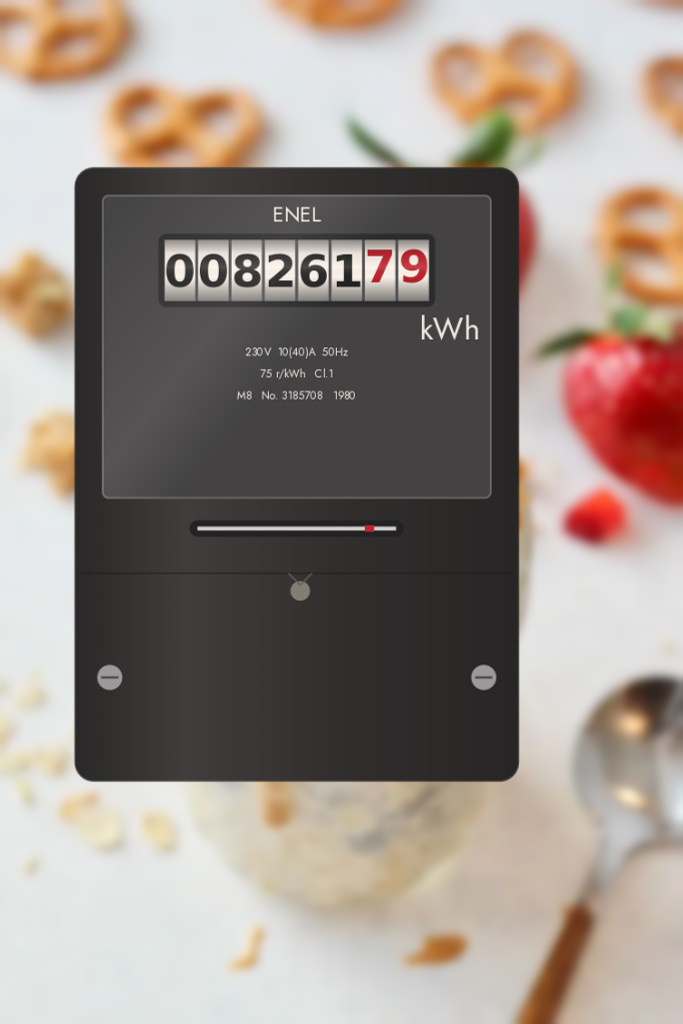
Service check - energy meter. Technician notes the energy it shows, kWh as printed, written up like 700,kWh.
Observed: 8261.79,kWh
